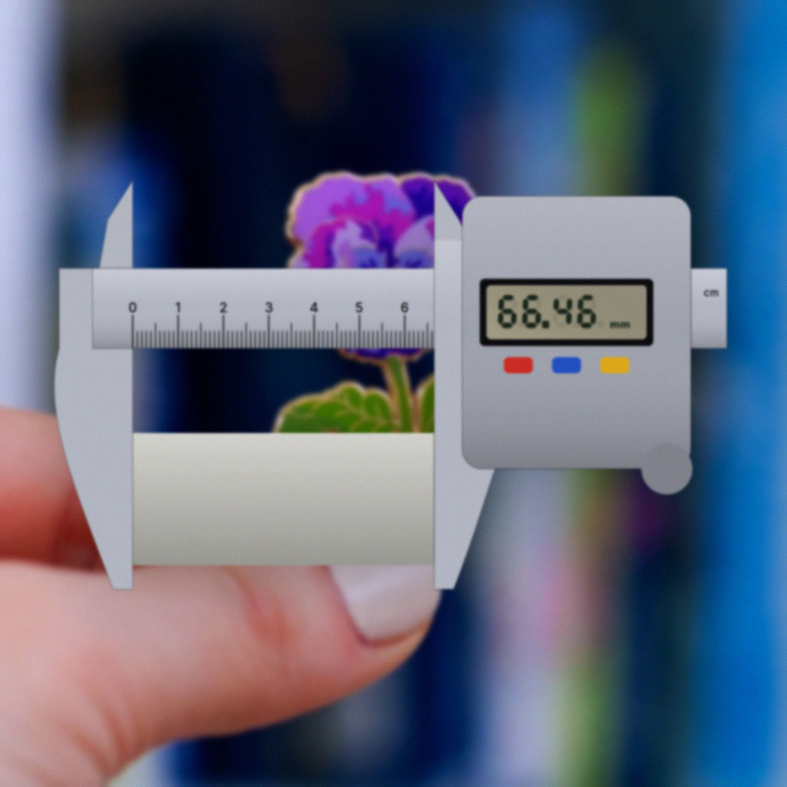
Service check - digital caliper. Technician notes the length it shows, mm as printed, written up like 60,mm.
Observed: 66.46,mm
